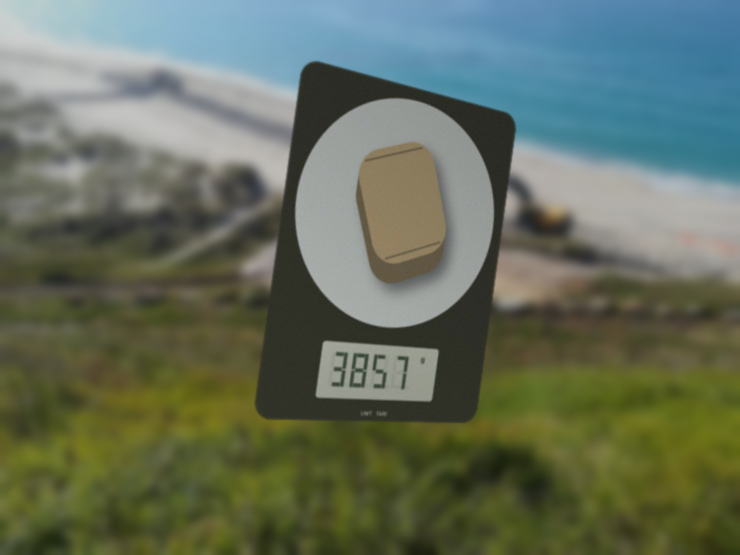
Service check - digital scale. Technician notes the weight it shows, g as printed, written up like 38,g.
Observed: 3857,g
